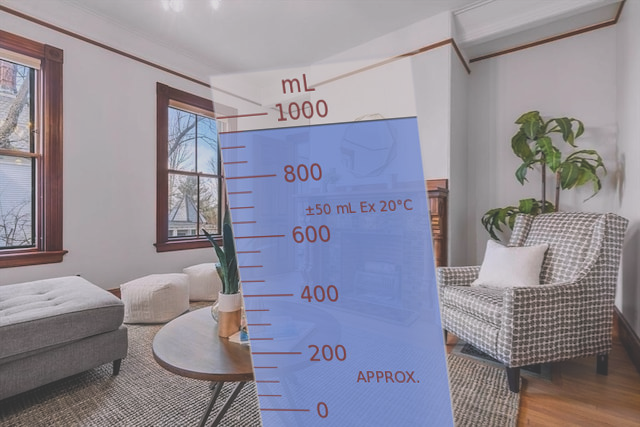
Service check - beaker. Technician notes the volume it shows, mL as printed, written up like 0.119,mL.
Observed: 950,mL
